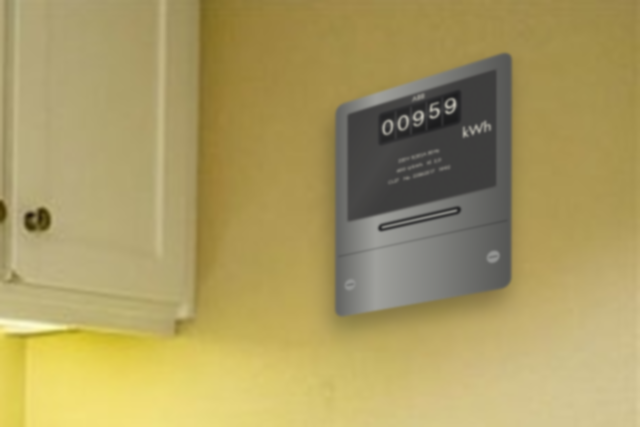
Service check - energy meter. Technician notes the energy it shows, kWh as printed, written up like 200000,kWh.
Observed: 959,kWh
